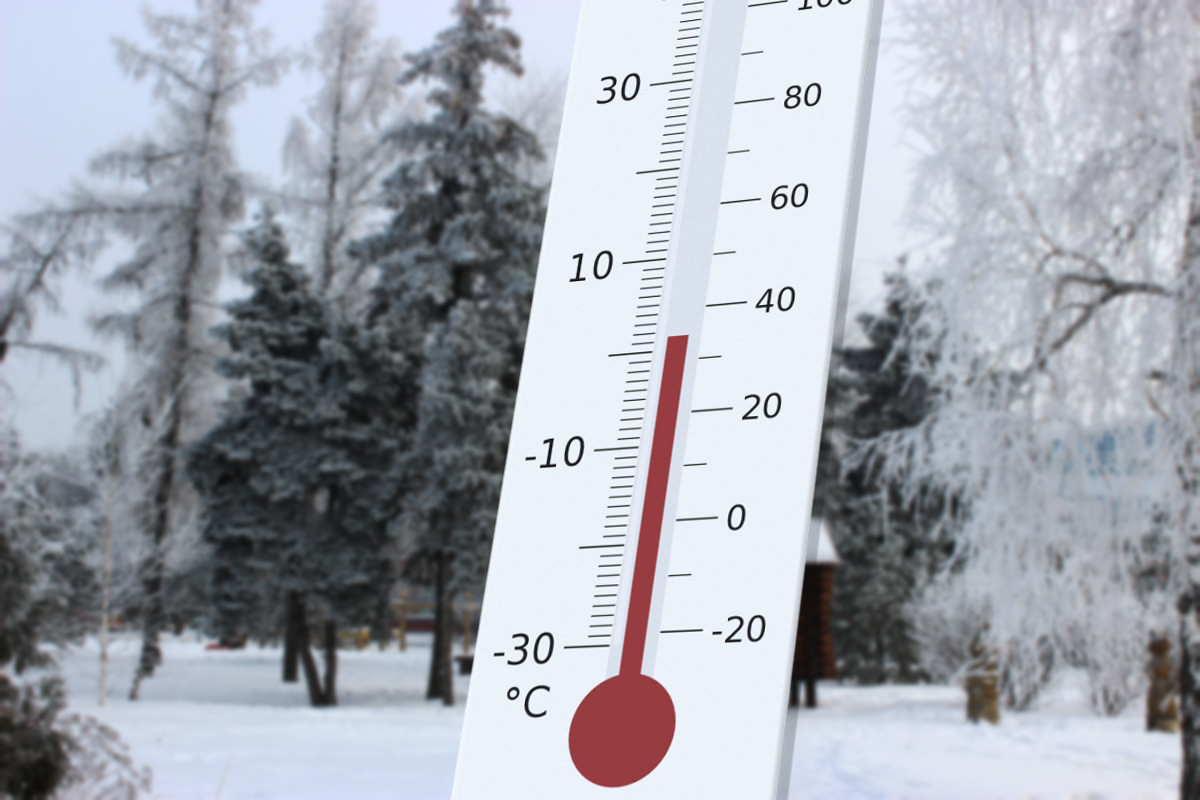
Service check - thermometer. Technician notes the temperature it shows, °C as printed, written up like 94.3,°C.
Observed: 1.5,°C
